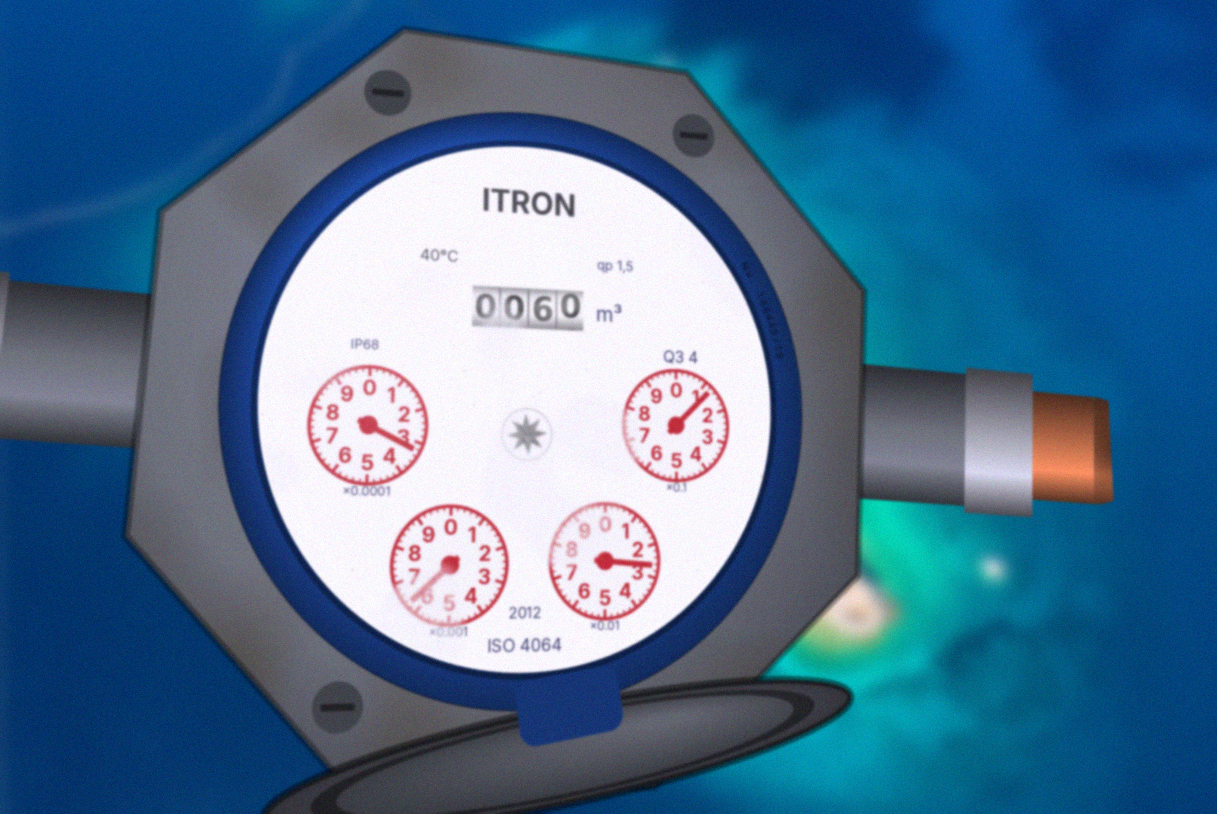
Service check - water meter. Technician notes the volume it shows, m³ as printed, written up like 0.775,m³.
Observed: 60.1263,m³
